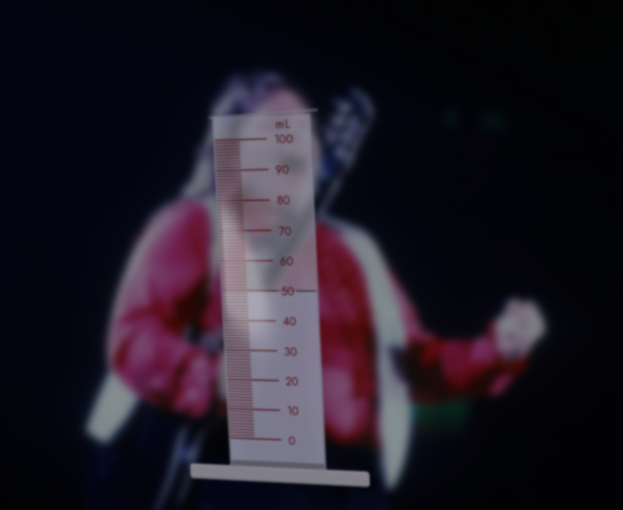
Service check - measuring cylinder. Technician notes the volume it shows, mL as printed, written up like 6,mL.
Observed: 50,mL
